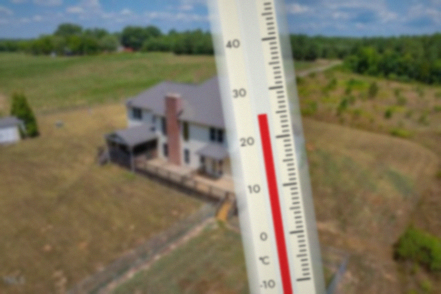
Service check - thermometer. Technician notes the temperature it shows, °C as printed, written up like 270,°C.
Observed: 25,°C
